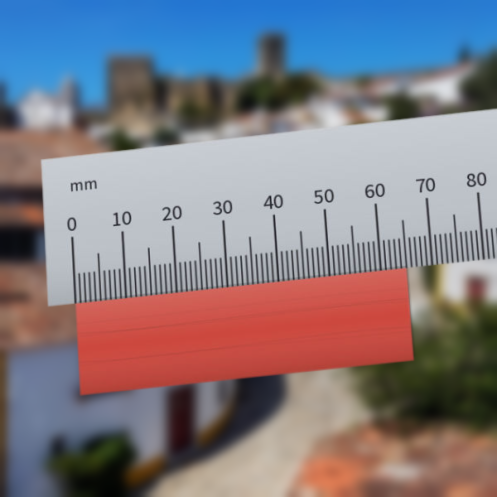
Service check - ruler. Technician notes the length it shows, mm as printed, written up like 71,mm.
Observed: 65,mm
